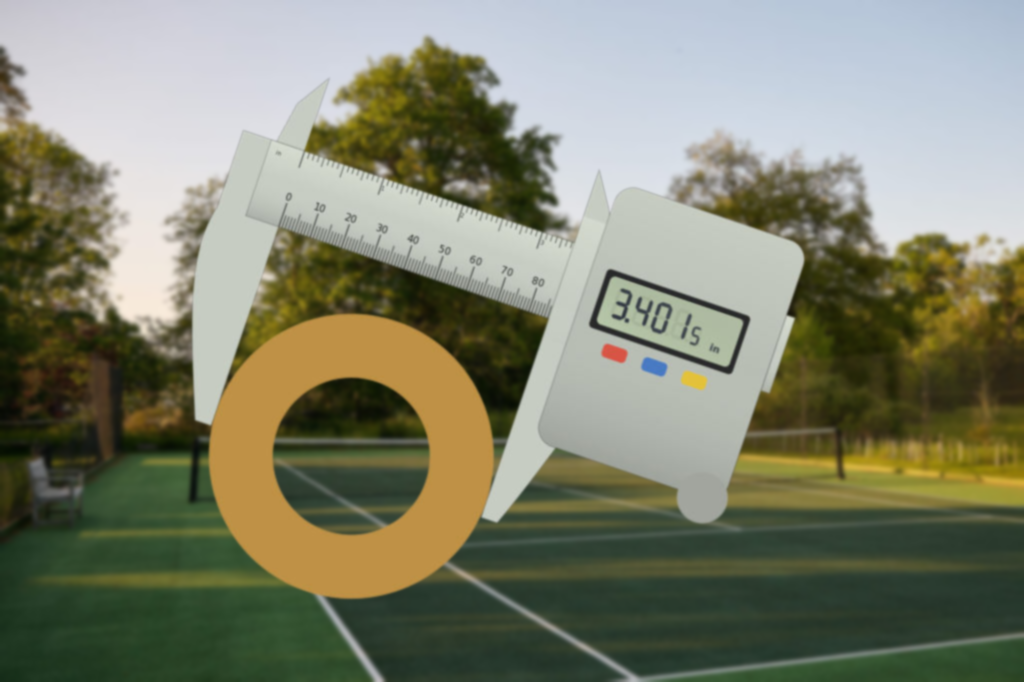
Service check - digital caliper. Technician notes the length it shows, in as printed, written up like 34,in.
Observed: 3.4015,in
